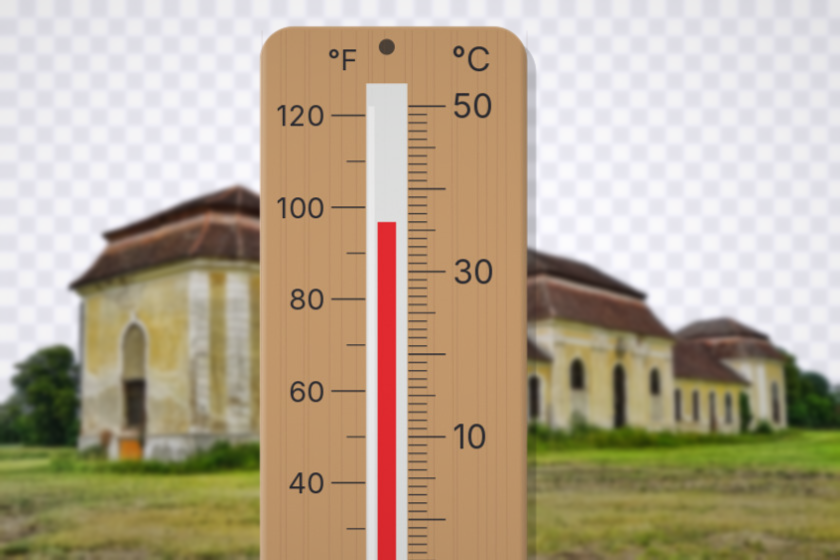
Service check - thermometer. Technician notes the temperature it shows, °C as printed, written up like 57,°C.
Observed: 36,°C
